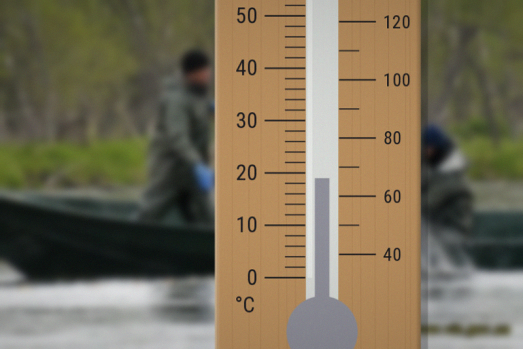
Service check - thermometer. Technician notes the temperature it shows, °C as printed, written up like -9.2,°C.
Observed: 19,°C
